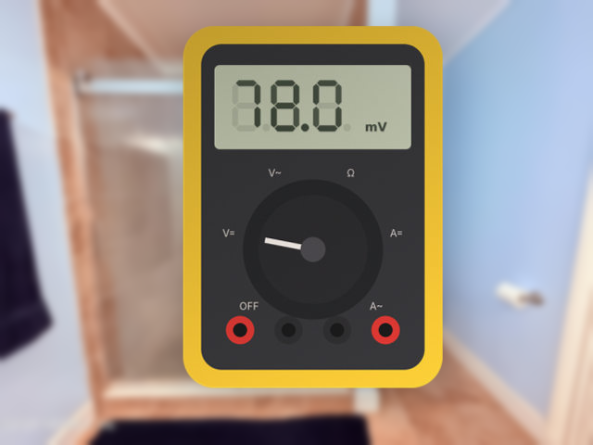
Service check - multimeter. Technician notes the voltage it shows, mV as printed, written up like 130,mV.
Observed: 78.0,mV
